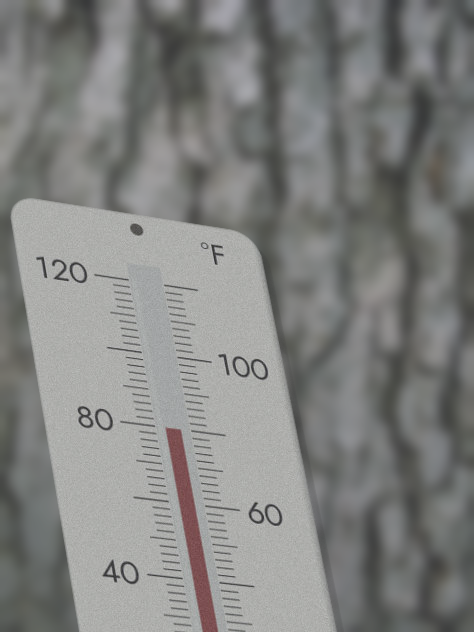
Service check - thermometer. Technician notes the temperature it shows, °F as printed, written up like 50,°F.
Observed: 80,°F
